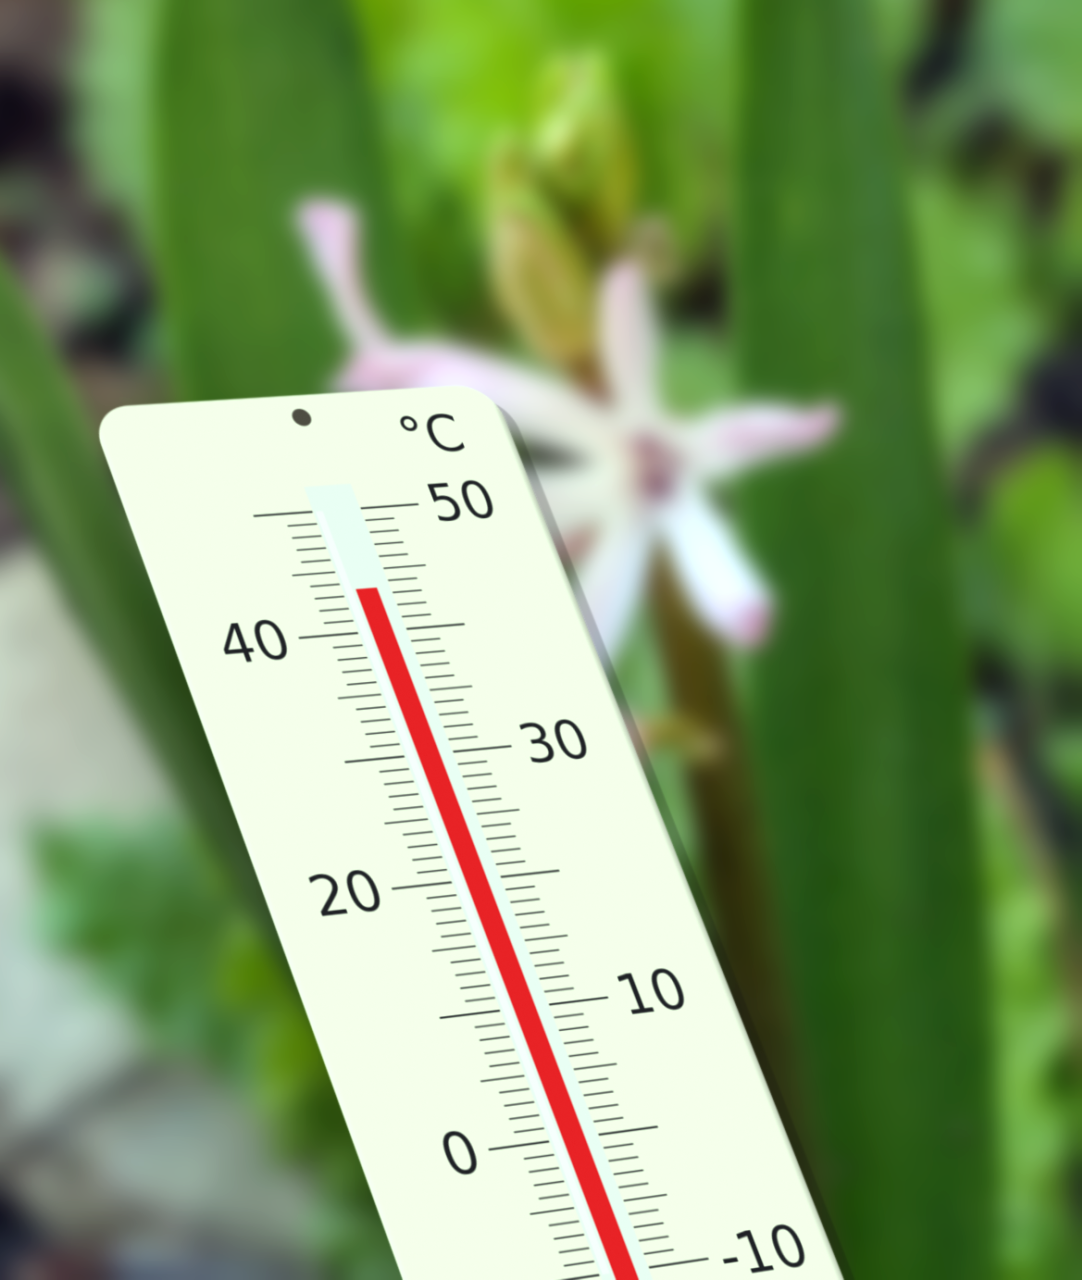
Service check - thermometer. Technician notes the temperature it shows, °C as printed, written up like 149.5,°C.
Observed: 43.5,°C
